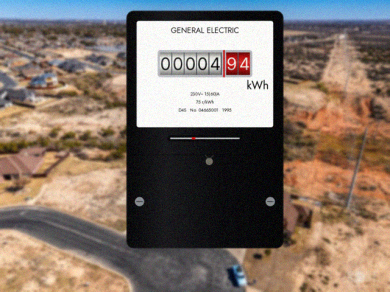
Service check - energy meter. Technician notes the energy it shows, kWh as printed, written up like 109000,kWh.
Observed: 4.94,kWh
